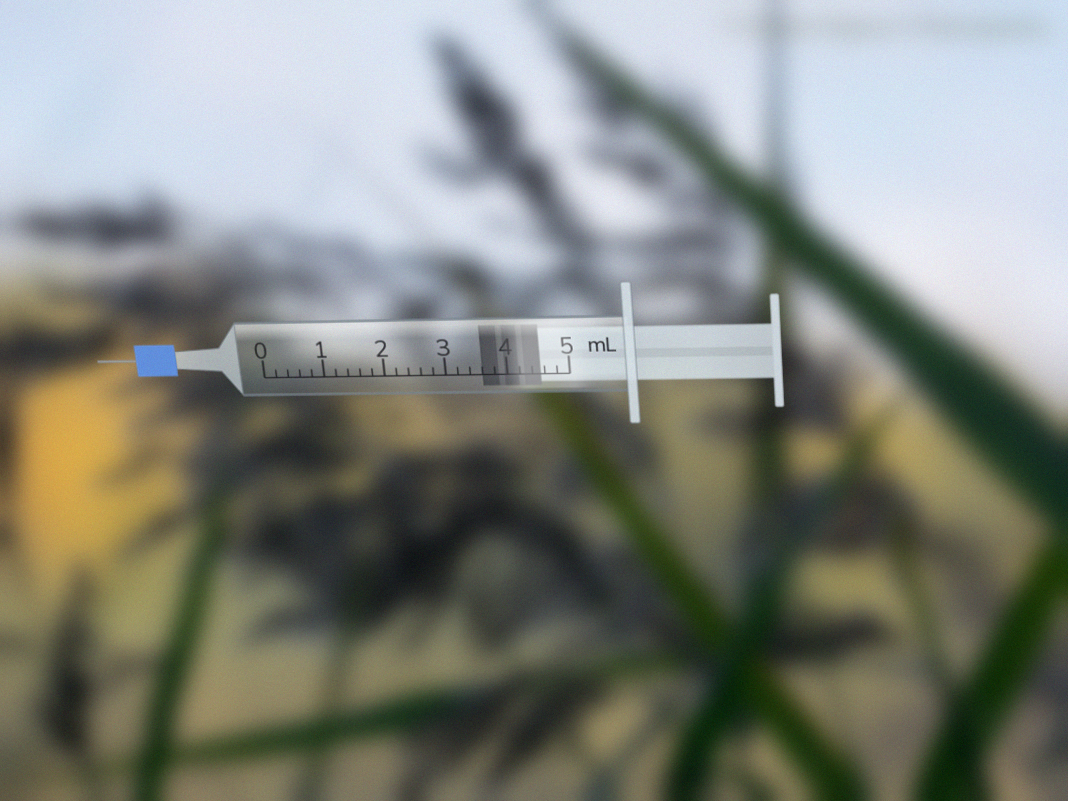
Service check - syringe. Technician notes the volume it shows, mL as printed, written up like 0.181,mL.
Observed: 3.6,mL
